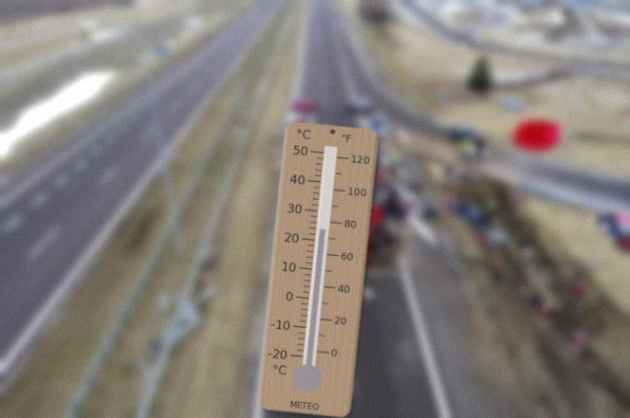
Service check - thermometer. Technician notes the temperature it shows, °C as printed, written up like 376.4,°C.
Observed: 24,°C
